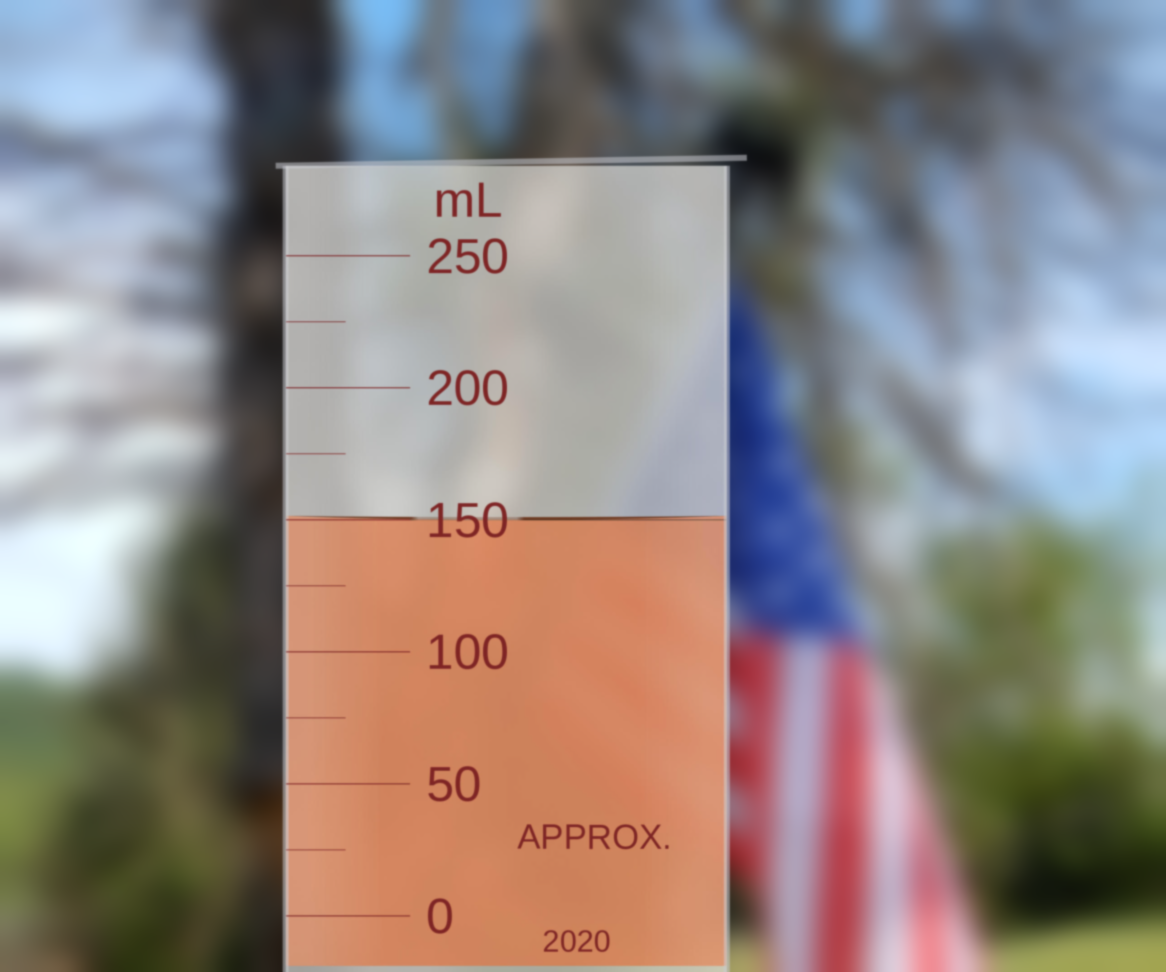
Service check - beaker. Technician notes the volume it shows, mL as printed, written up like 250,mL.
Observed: 150,mL
